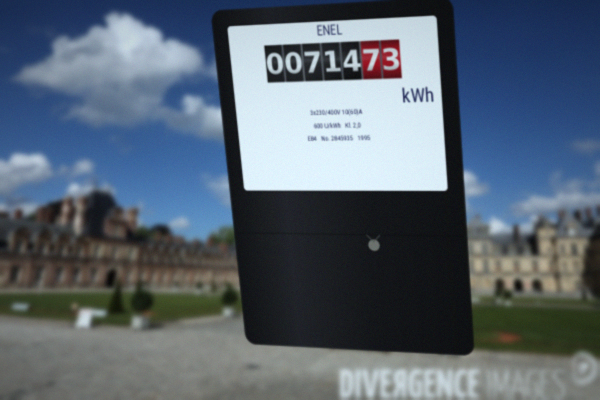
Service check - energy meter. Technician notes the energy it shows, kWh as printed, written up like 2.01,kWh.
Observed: 714.73,kWh
